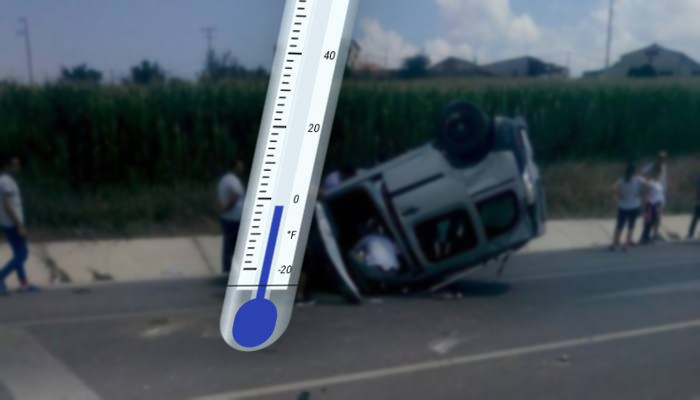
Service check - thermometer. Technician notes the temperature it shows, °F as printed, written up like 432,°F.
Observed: -2,°F
